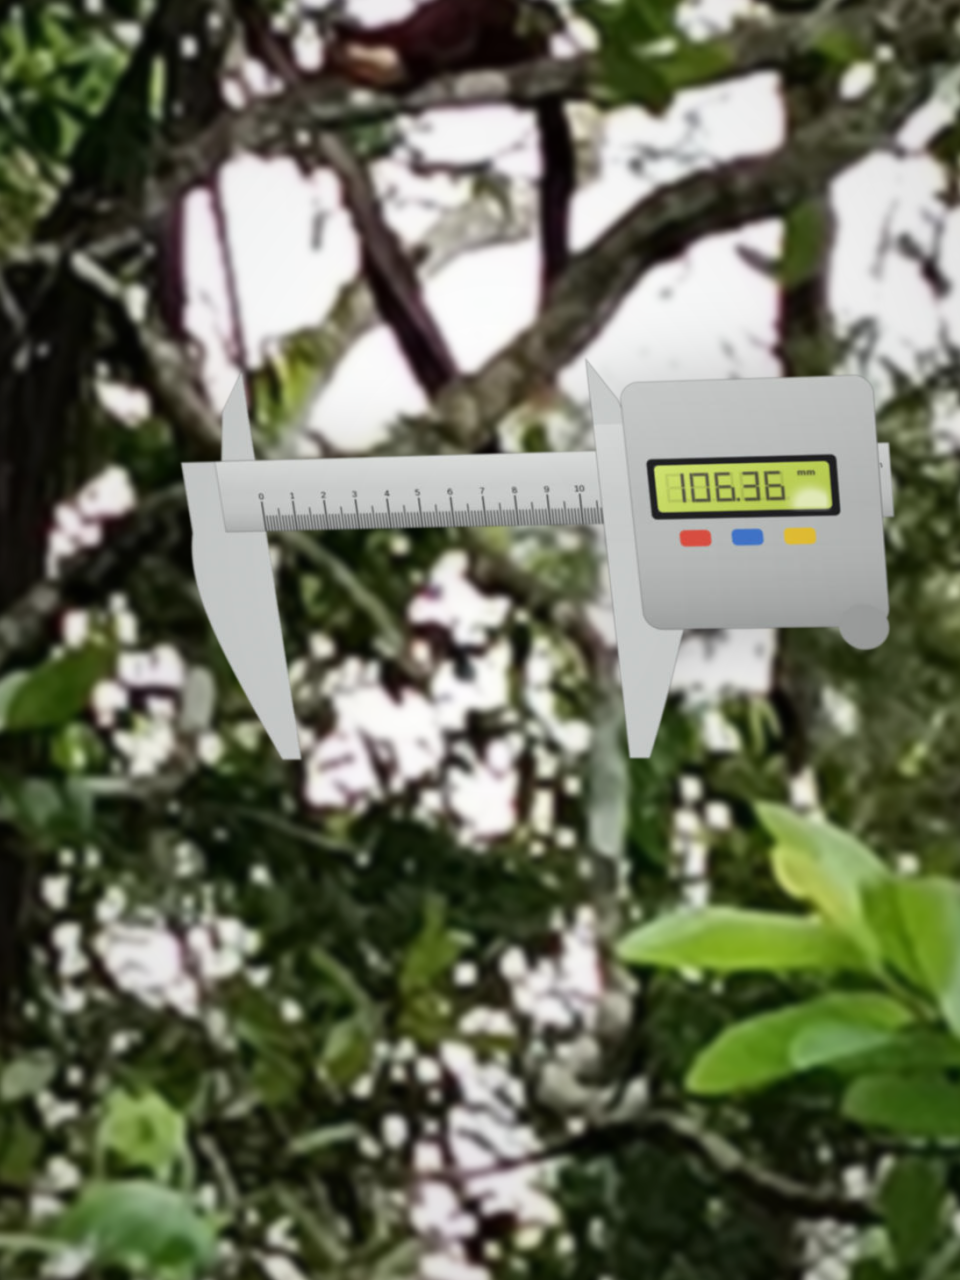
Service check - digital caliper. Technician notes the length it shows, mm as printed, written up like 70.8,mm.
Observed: 106.36,mm
